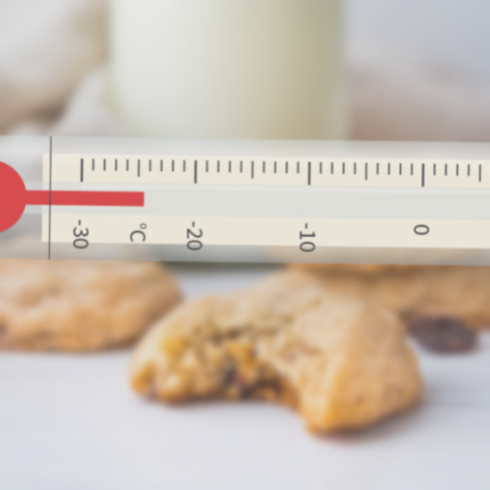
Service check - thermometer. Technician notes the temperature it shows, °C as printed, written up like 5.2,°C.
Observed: -24.5,°C
